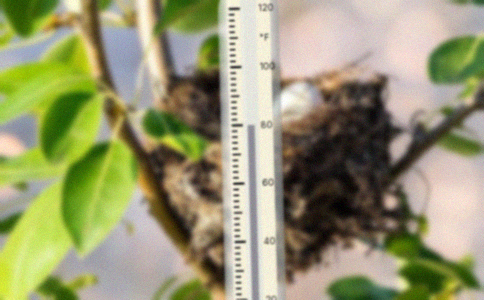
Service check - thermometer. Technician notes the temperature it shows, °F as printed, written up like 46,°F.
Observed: 80,°F
